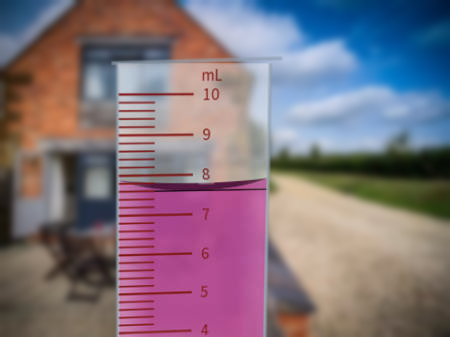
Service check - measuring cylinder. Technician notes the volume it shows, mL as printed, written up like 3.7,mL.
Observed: 7.6,mL
